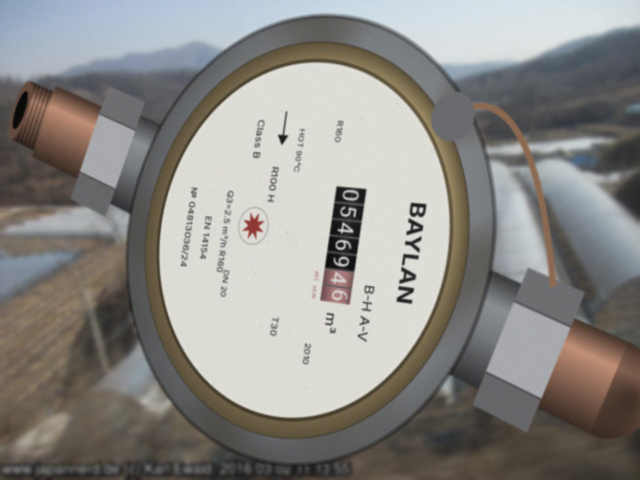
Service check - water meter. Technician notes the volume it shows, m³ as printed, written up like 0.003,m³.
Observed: 5469.46,m³
